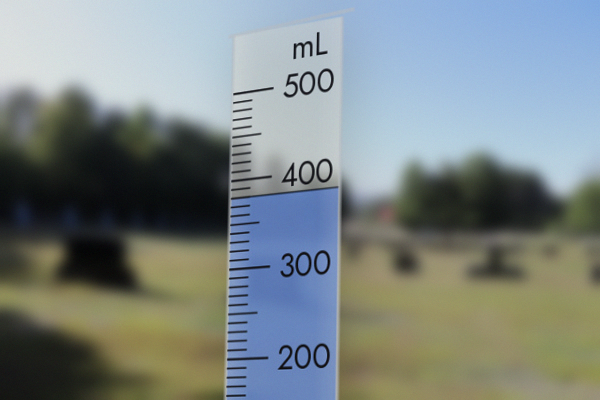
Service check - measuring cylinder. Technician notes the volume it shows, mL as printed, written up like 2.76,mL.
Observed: 380,mL
